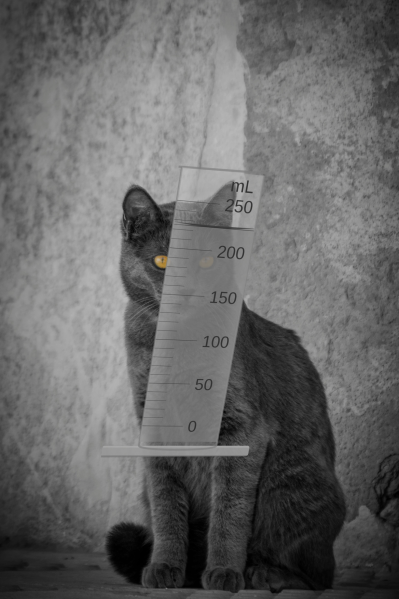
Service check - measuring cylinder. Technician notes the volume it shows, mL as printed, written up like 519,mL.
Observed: 225,mL
